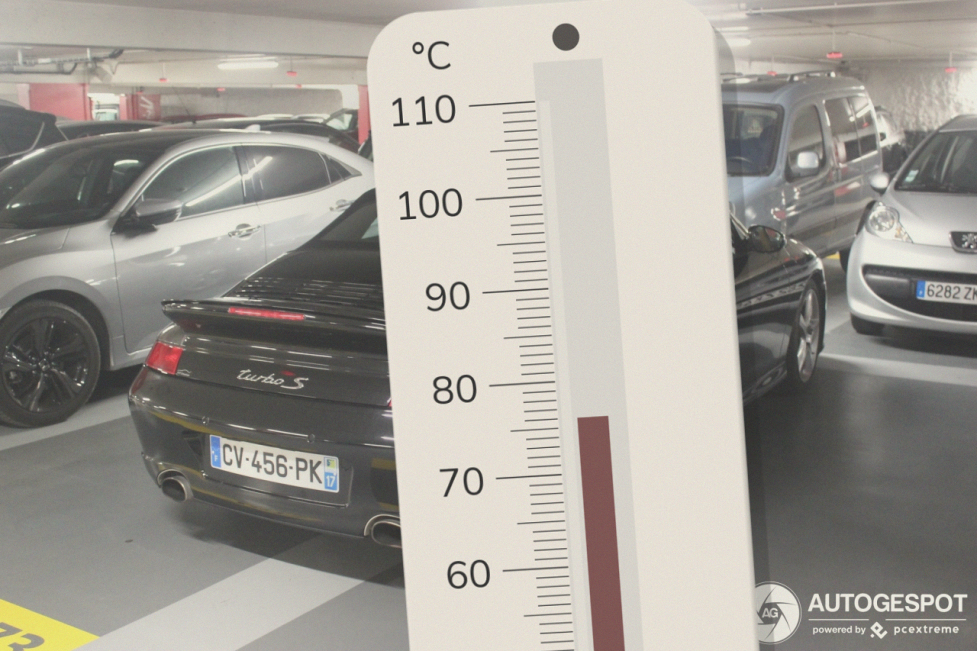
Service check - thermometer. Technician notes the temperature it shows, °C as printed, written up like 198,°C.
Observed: 76,°C
